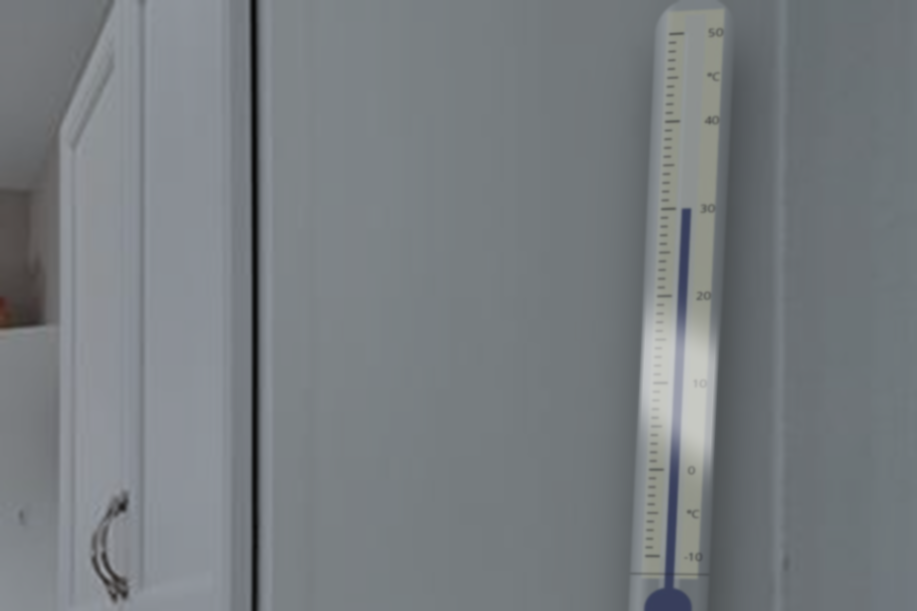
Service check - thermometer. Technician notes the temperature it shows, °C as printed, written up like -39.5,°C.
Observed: 30,°C
